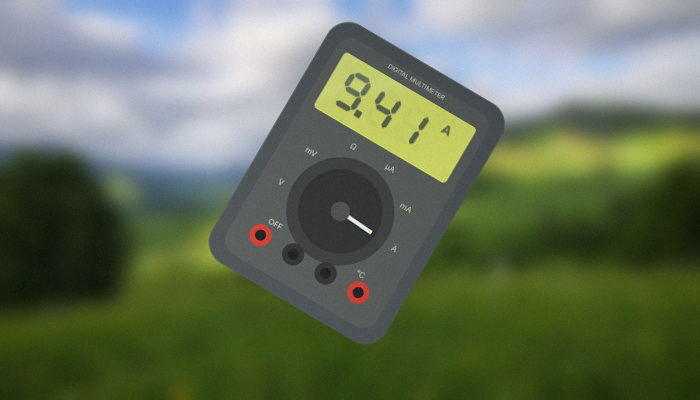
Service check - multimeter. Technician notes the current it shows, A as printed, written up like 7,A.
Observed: 9.41,A
